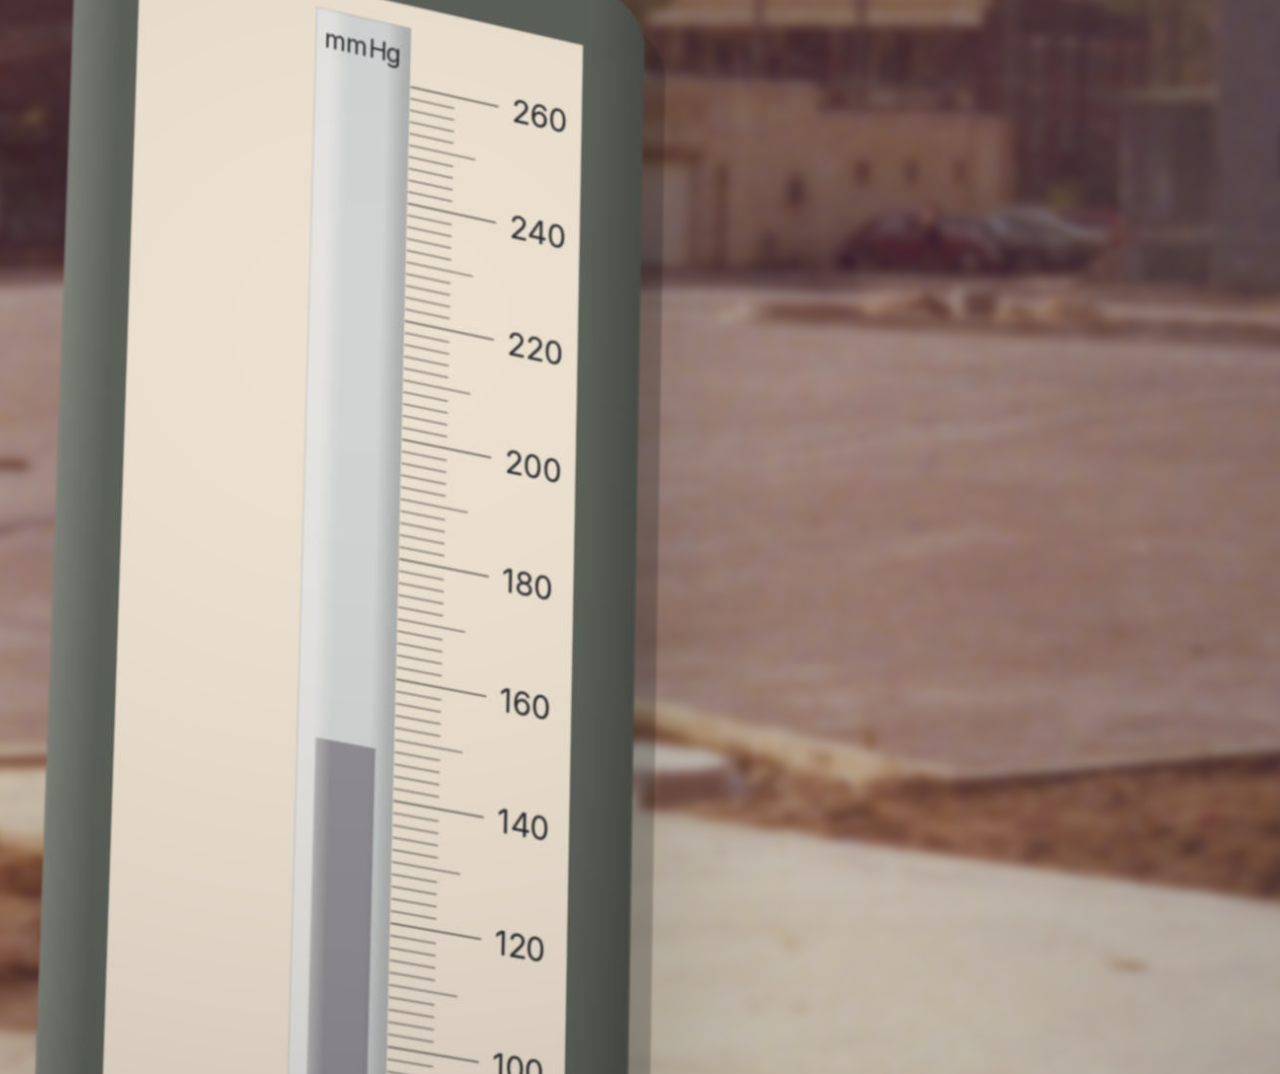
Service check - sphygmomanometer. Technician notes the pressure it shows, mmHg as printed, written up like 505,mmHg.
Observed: 148,mmHg
